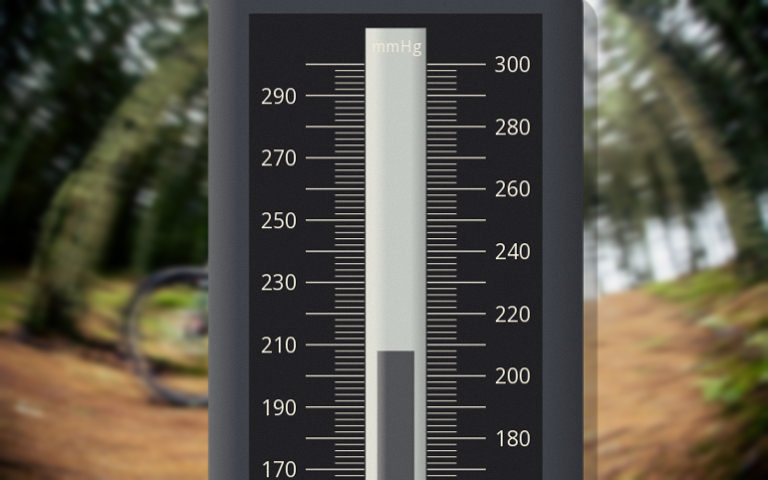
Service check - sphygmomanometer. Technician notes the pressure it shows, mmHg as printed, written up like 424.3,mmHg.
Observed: 208,mmHg
